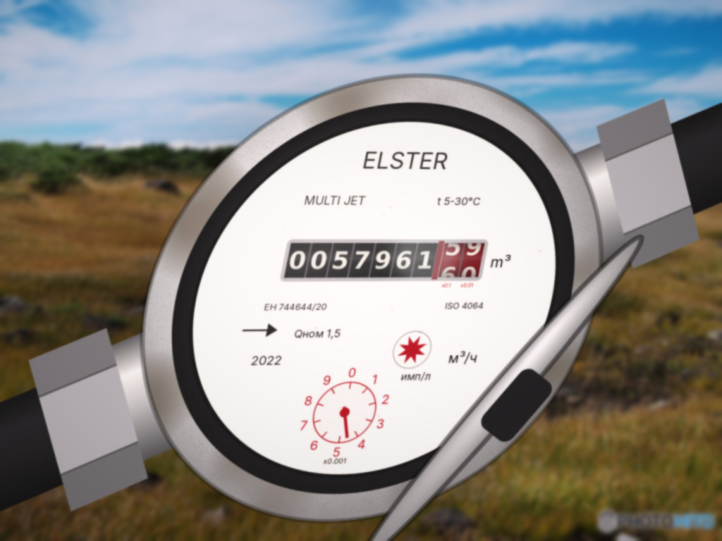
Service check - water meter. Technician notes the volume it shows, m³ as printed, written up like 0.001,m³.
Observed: 57961.594,m³
